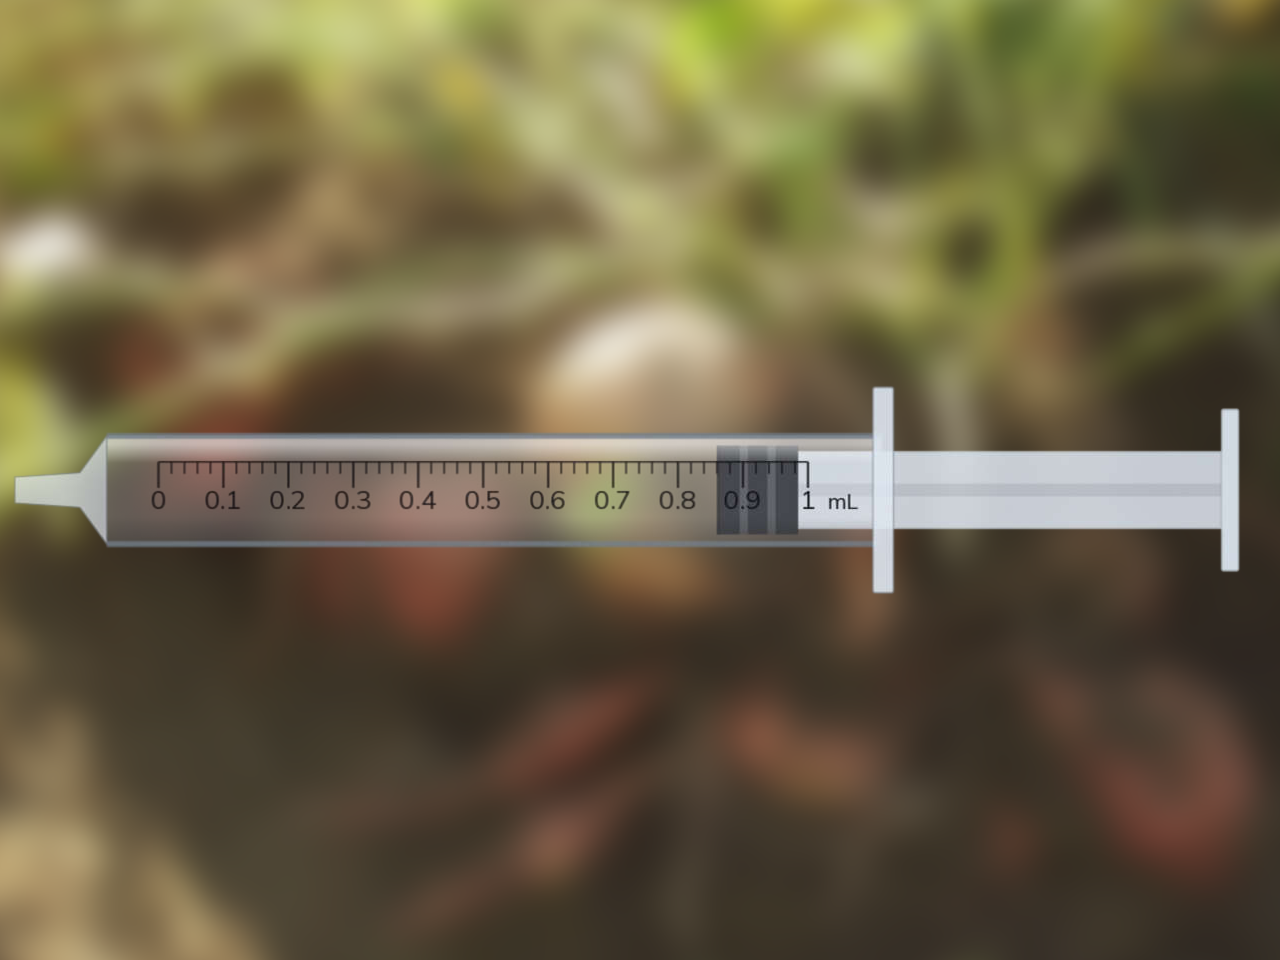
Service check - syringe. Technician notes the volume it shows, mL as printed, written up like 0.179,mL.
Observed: 0.86,mL
